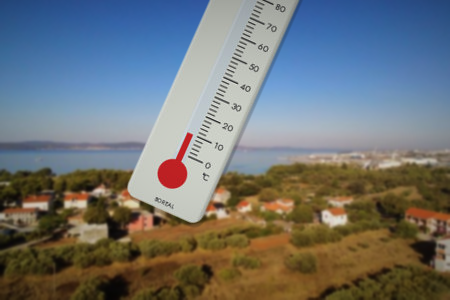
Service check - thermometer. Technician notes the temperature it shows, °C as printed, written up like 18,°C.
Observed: 10,°C
